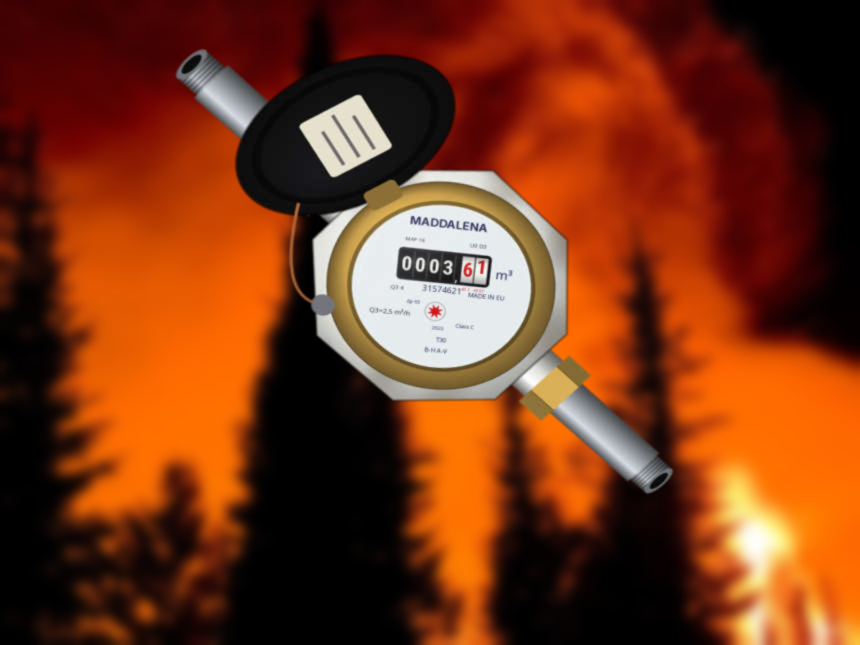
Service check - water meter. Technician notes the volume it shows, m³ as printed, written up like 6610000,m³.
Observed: 3.61,m³
